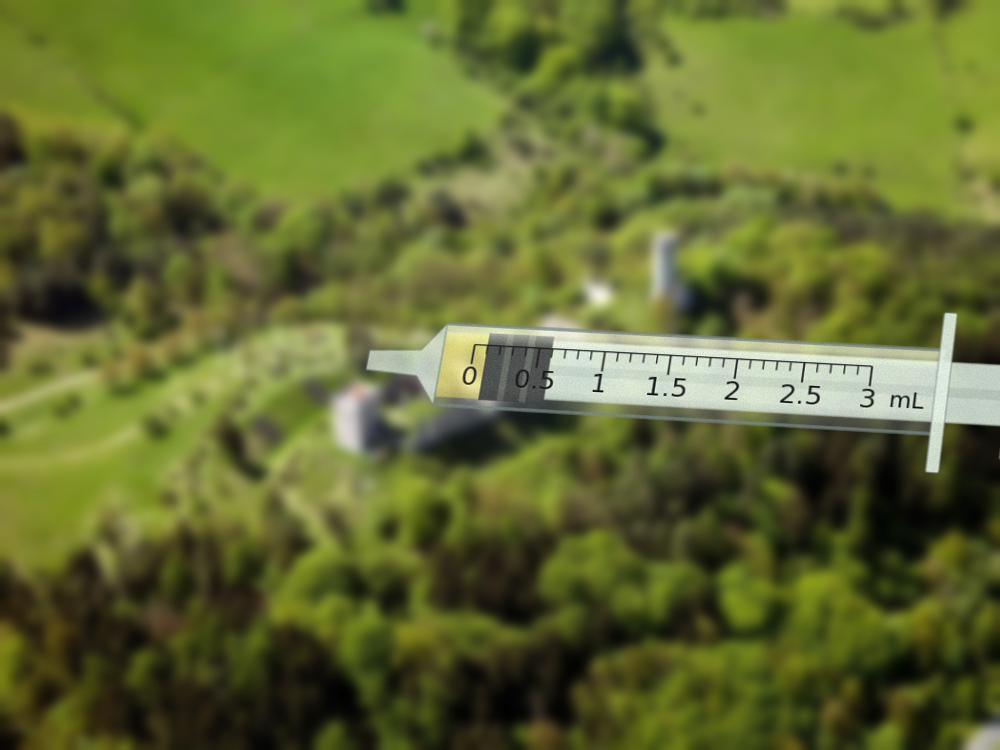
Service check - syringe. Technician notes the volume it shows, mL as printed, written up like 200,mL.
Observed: 0.1,mL
